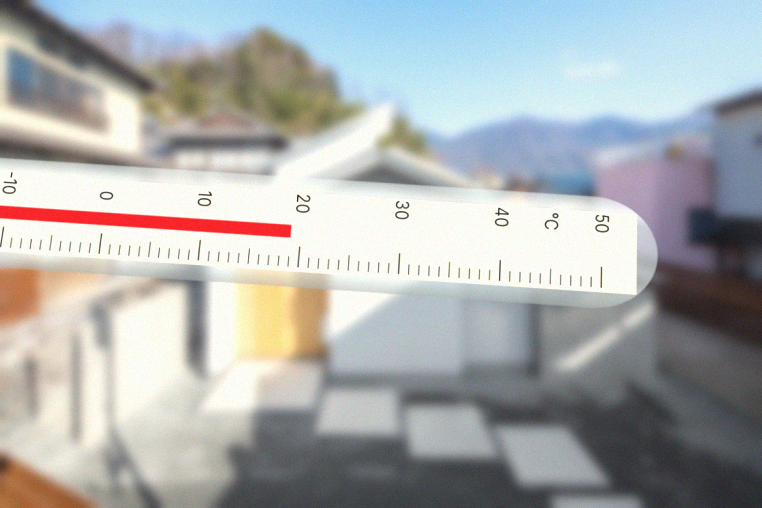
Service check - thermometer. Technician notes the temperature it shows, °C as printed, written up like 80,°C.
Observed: 19,°C
